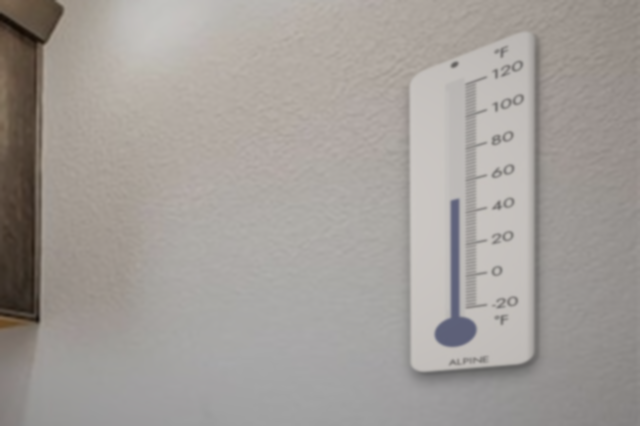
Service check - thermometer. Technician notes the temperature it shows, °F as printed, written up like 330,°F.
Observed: 50,°F
